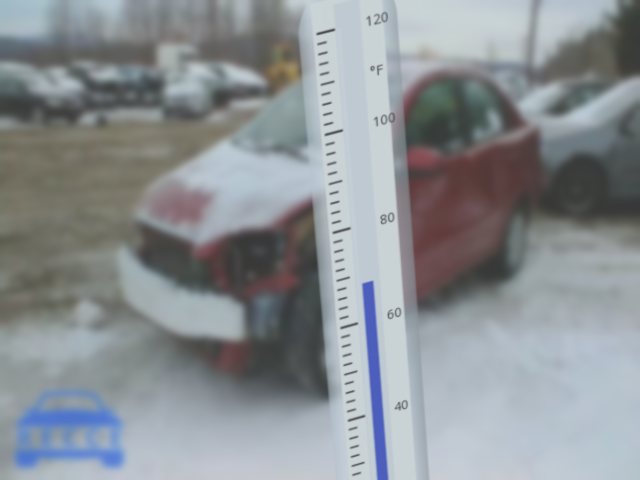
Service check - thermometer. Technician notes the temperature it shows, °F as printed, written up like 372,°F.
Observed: 68,°F
